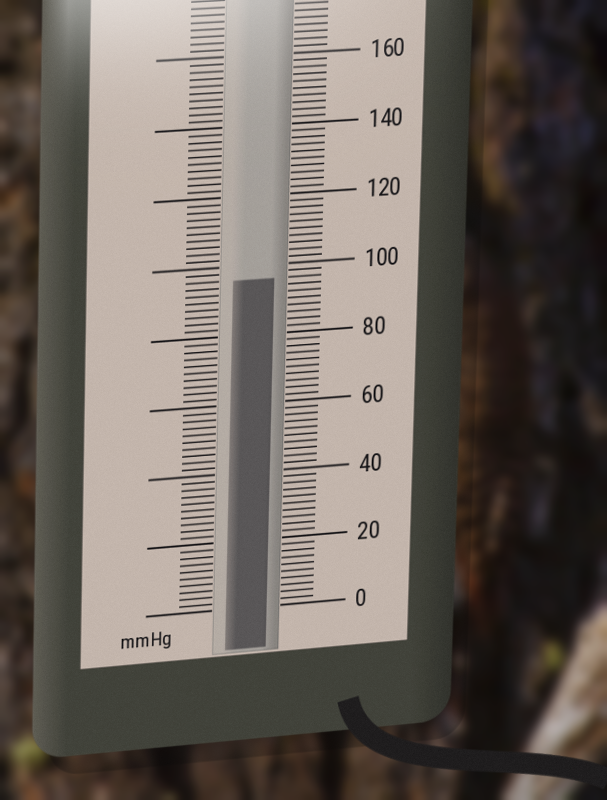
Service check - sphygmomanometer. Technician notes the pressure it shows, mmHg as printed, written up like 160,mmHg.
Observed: 96,mmHg
